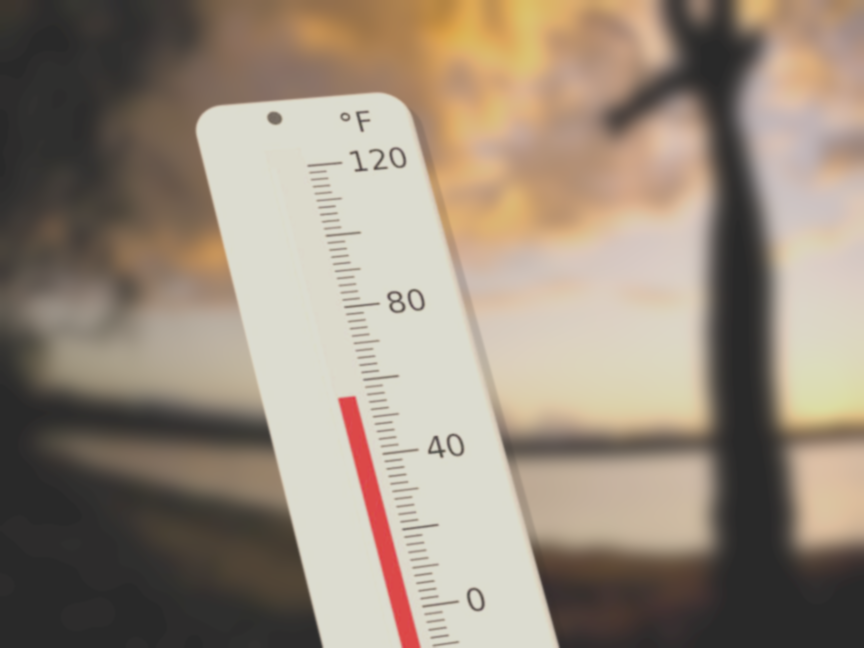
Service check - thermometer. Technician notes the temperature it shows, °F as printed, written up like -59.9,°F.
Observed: 56,°F
